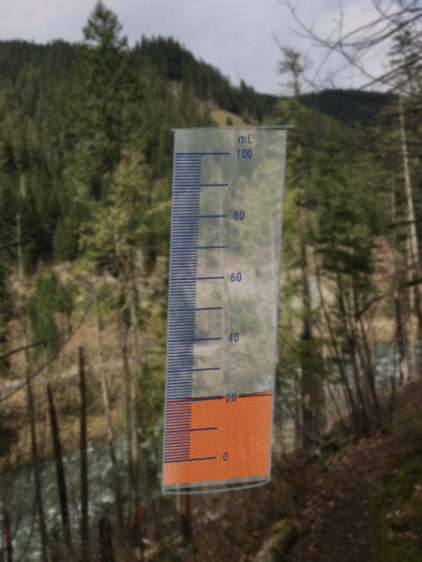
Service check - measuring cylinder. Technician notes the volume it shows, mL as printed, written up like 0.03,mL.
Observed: 20,mL
